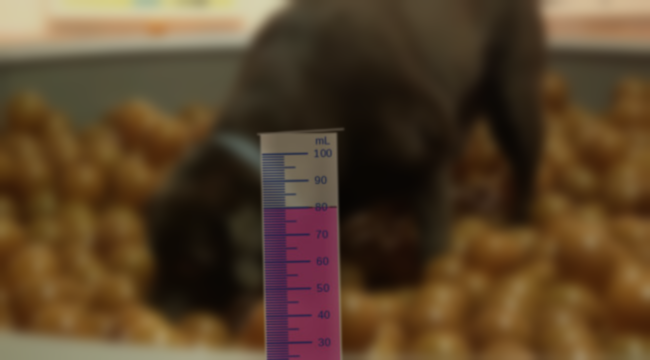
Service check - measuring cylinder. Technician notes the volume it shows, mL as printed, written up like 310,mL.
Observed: 80,mL
